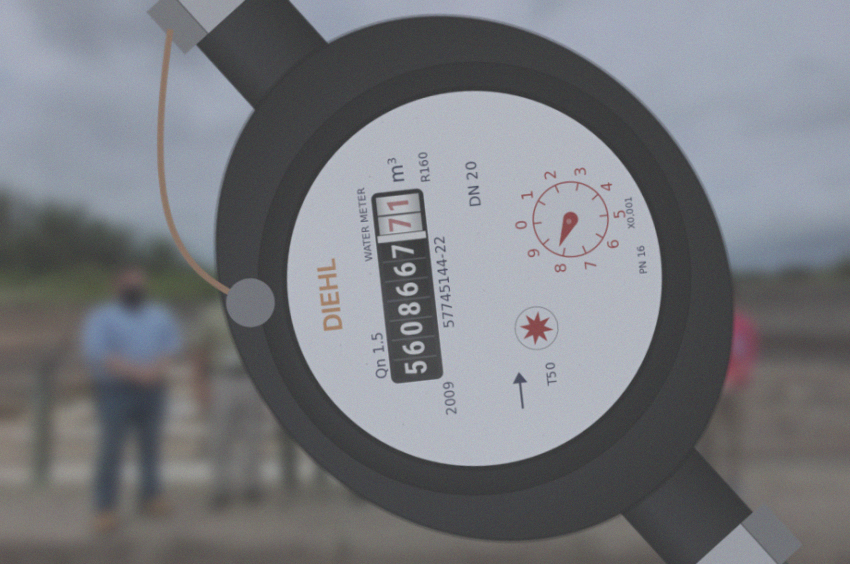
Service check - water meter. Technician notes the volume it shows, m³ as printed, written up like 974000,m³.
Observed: 5608667.718,m³
